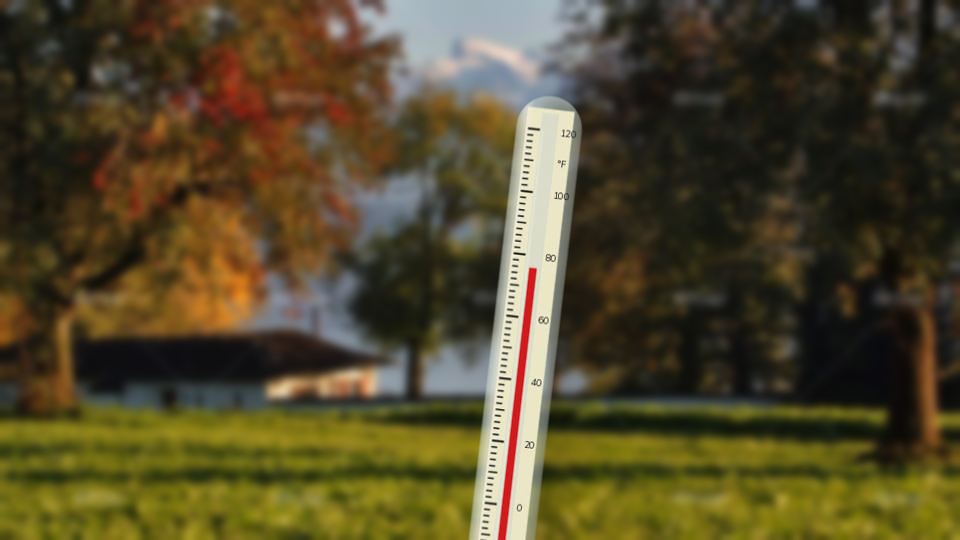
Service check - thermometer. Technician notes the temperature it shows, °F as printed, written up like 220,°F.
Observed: 76,°F
